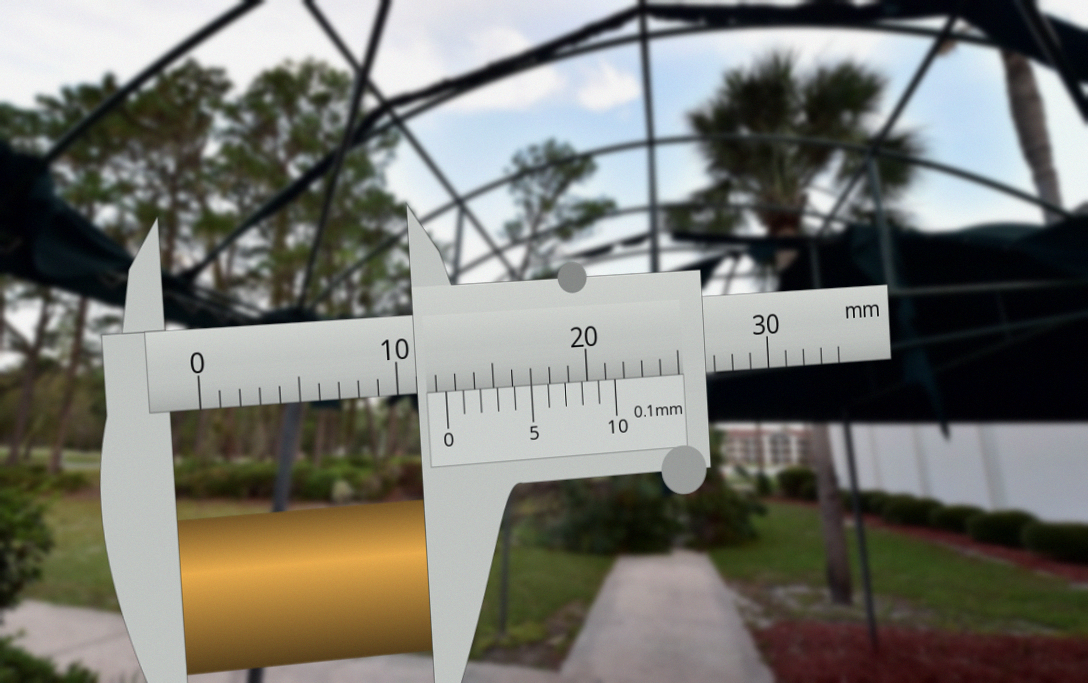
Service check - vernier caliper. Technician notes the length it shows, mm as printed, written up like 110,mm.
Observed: 12.5,mm
